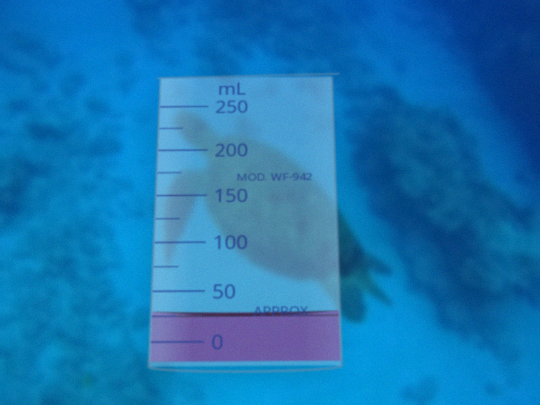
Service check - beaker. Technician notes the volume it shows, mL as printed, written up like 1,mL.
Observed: 25,mL
